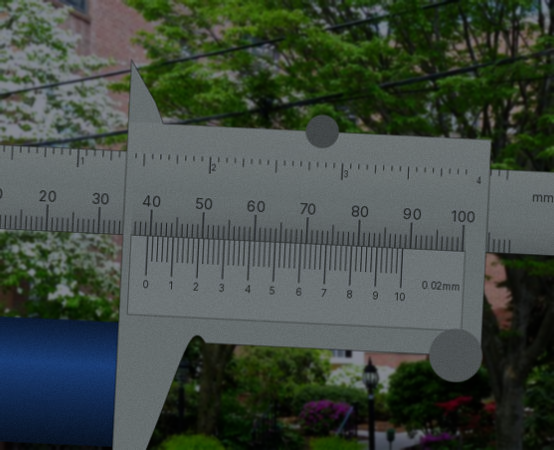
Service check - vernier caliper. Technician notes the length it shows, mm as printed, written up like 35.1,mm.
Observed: 39.5,mm
